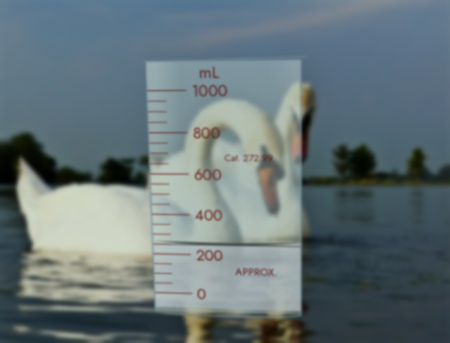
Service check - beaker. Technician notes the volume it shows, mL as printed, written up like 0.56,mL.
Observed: 250,mL
